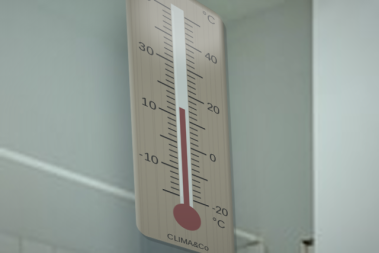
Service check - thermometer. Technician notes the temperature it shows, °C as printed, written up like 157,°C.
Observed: 14,°C
